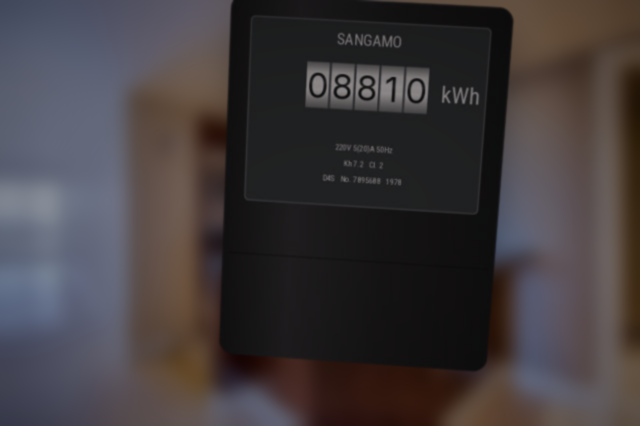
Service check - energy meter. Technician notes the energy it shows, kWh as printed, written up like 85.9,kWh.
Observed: 8810,kWh
